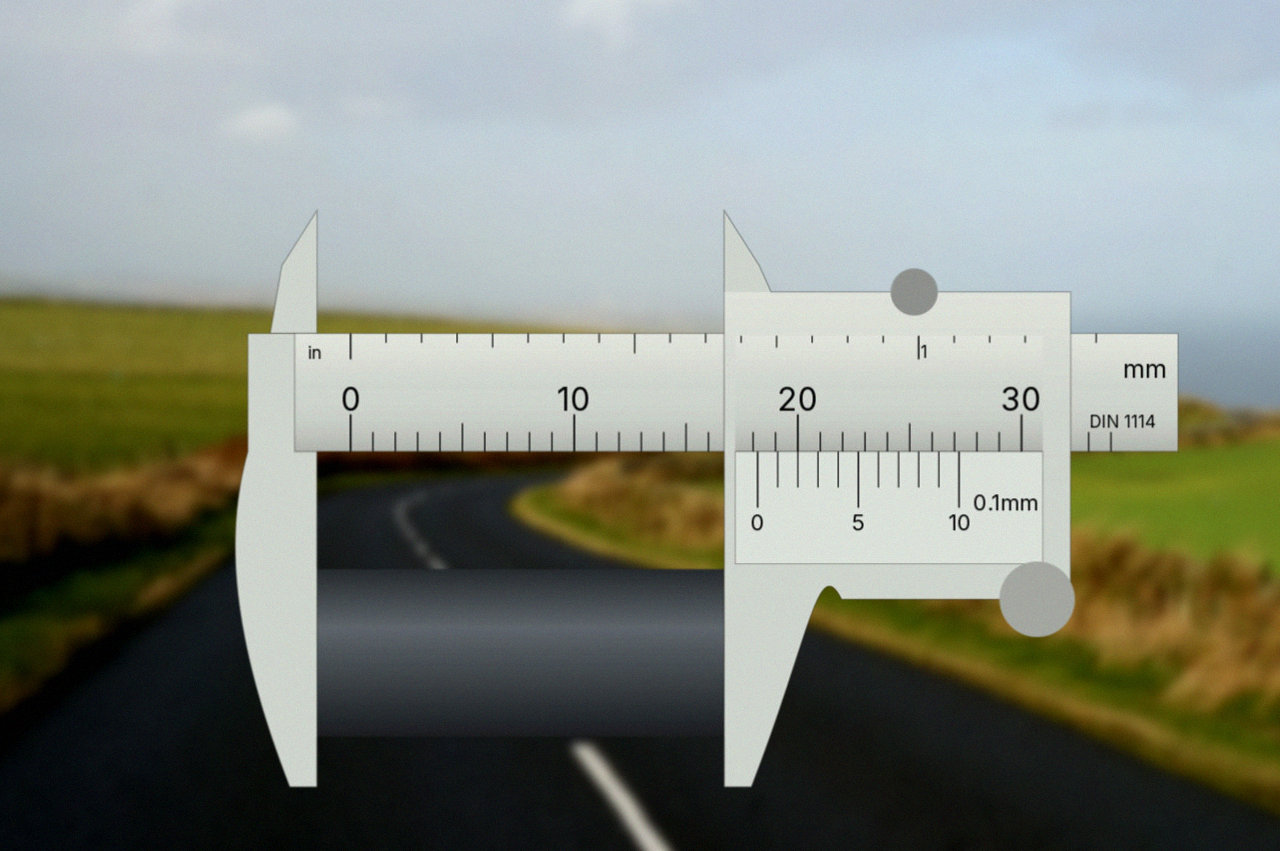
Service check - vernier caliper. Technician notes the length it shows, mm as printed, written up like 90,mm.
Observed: 18.2,mm
